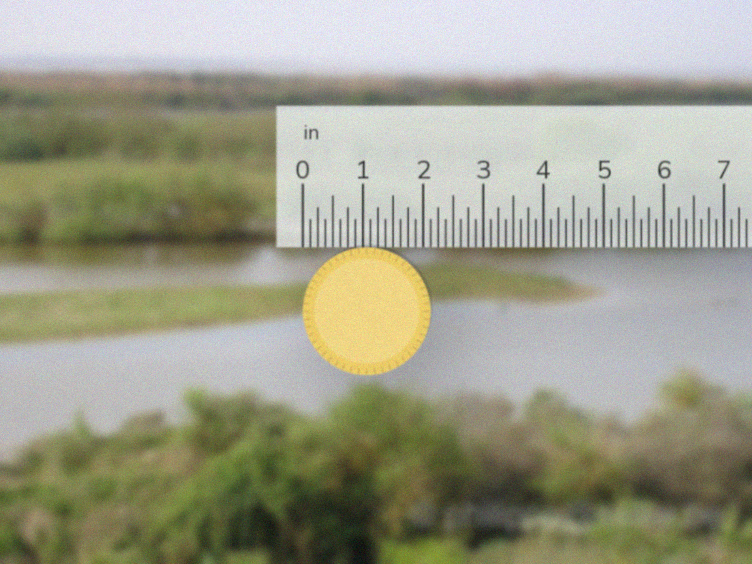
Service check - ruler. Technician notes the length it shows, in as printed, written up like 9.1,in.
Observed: 2.125,in
